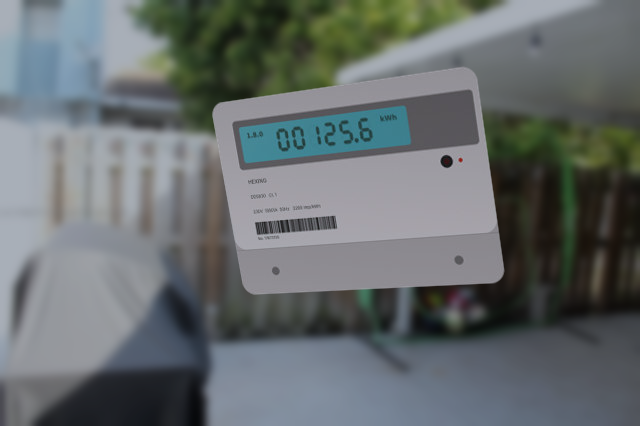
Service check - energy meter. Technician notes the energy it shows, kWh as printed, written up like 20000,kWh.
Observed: 125.6,kWh
